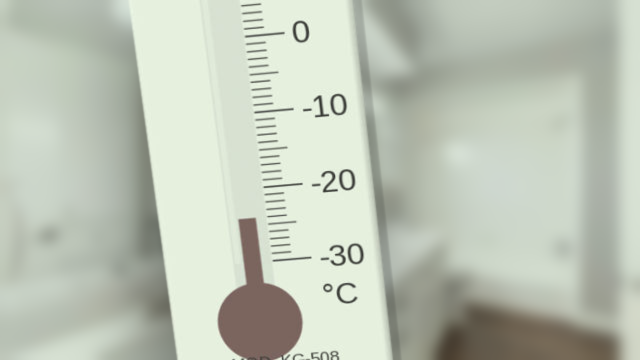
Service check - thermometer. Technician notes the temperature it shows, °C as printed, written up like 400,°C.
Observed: -24,°C
